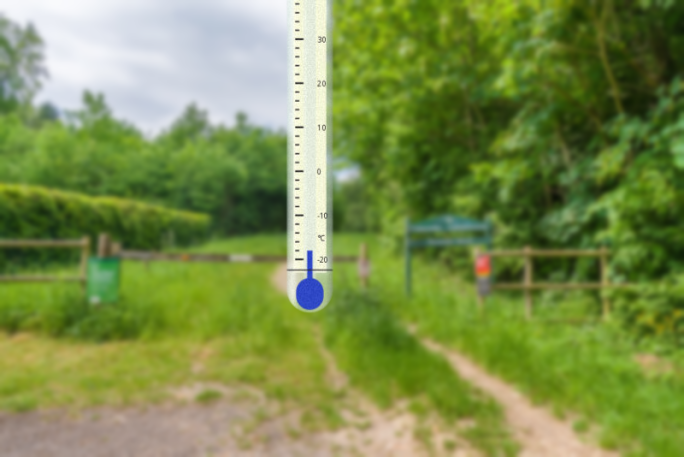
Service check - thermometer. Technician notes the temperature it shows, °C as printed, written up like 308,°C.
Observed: -18,°C
